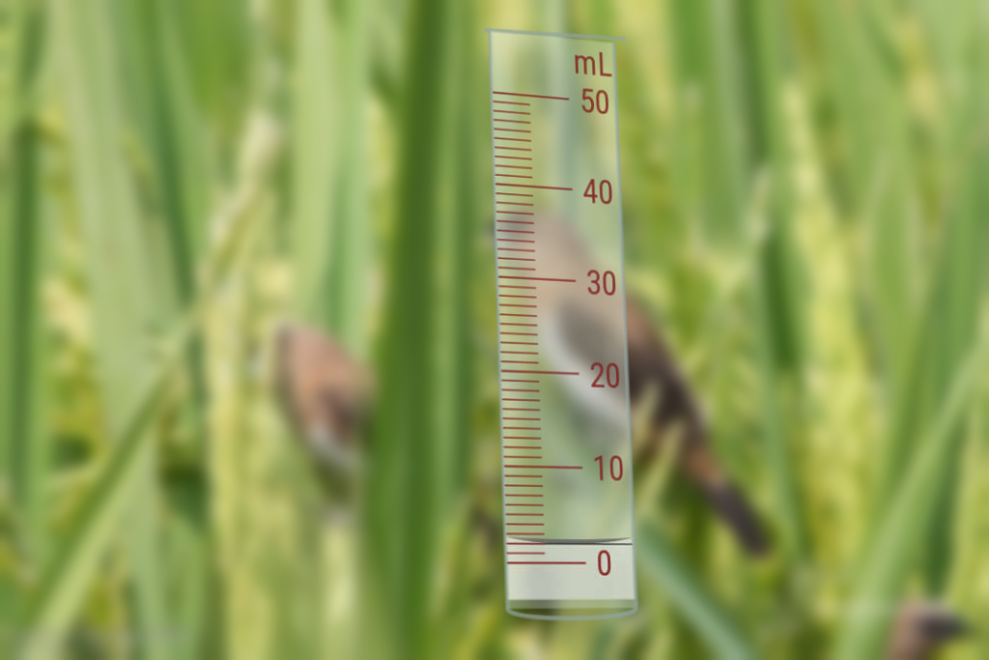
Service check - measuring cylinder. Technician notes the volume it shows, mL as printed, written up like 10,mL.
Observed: 2,mL
